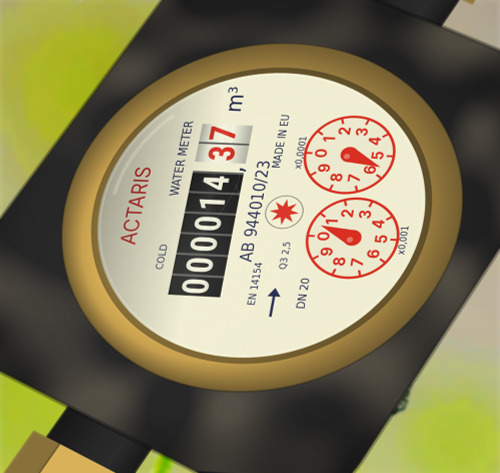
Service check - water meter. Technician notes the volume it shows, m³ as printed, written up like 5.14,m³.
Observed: 14.3705,m³
